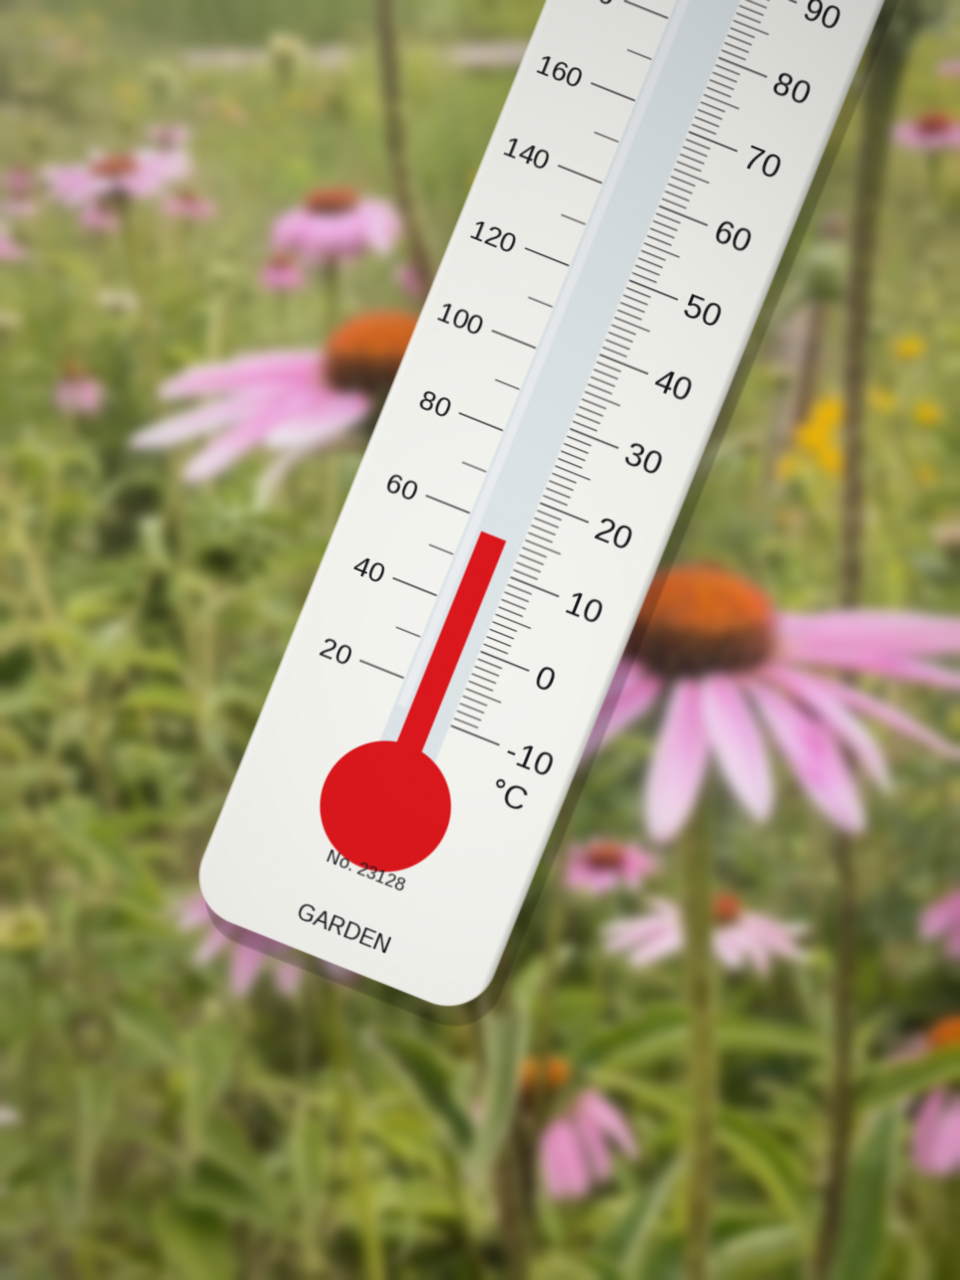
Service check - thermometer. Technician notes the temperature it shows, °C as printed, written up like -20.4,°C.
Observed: 14,°C
